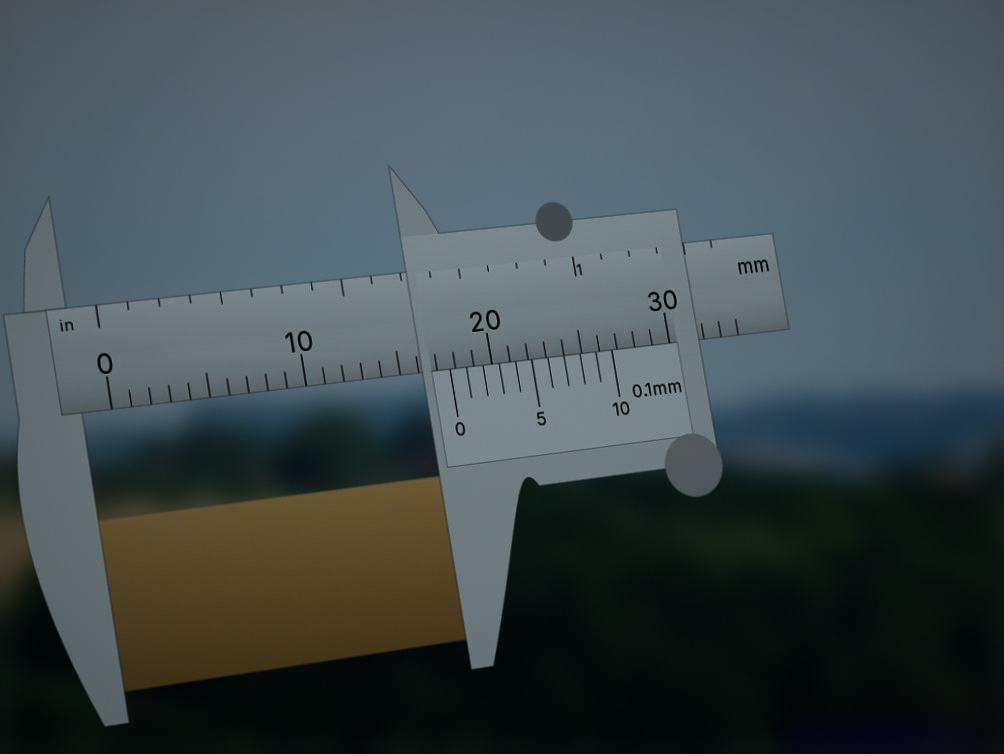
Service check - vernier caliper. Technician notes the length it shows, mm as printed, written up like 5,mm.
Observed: 17.7,mm
